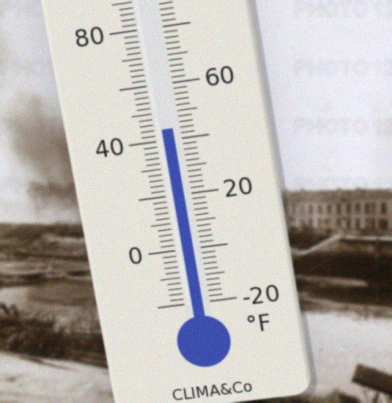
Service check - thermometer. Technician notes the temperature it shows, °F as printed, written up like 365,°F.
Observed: 44,°F
